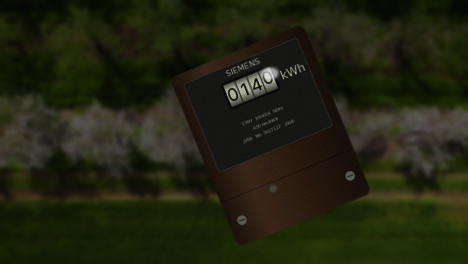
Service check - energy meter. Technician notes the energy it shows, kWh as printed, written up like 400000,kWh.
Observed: 140,kWh
